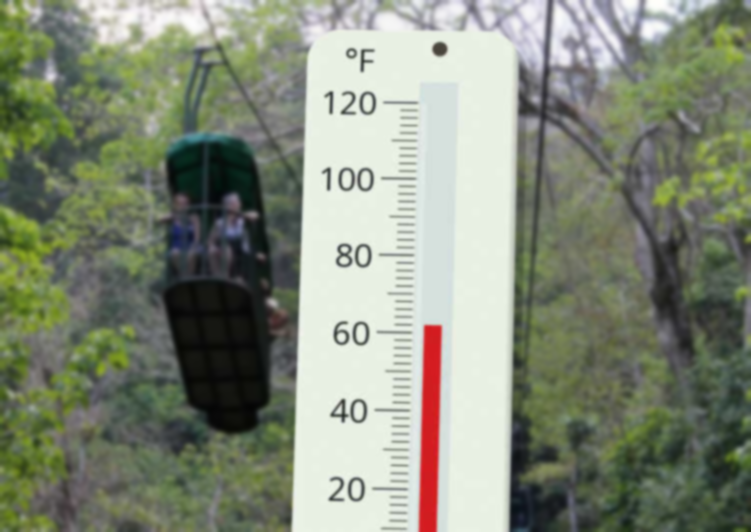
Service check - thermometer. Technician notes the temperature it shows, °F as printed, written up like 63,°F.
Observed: 62,°F
